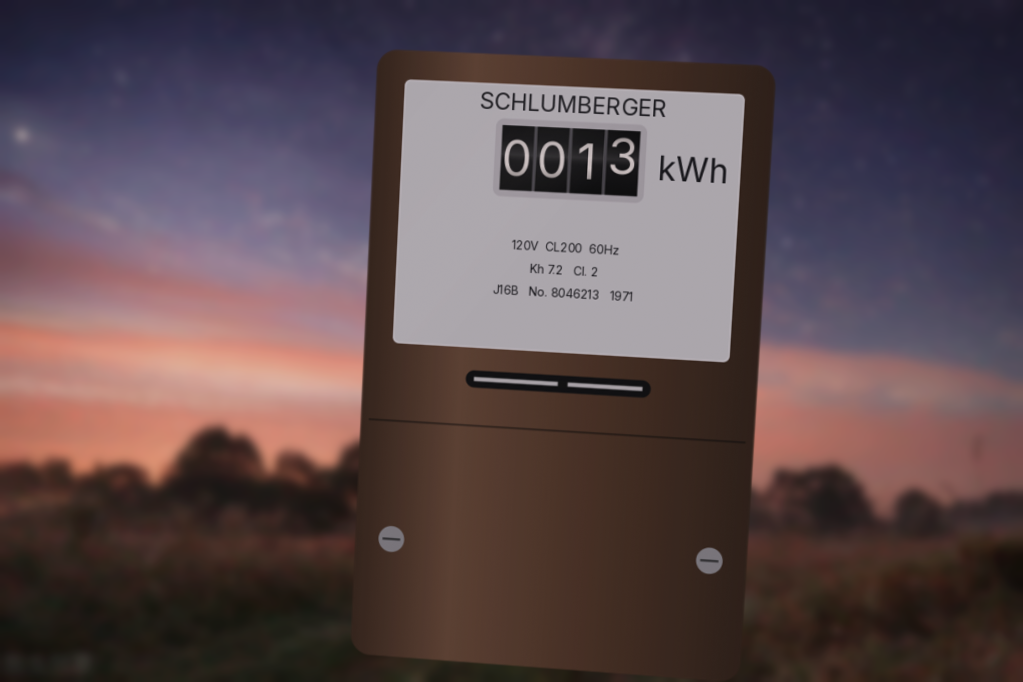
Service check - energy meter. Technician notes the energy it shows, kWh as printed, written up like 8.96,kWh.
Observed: 13,kWh
